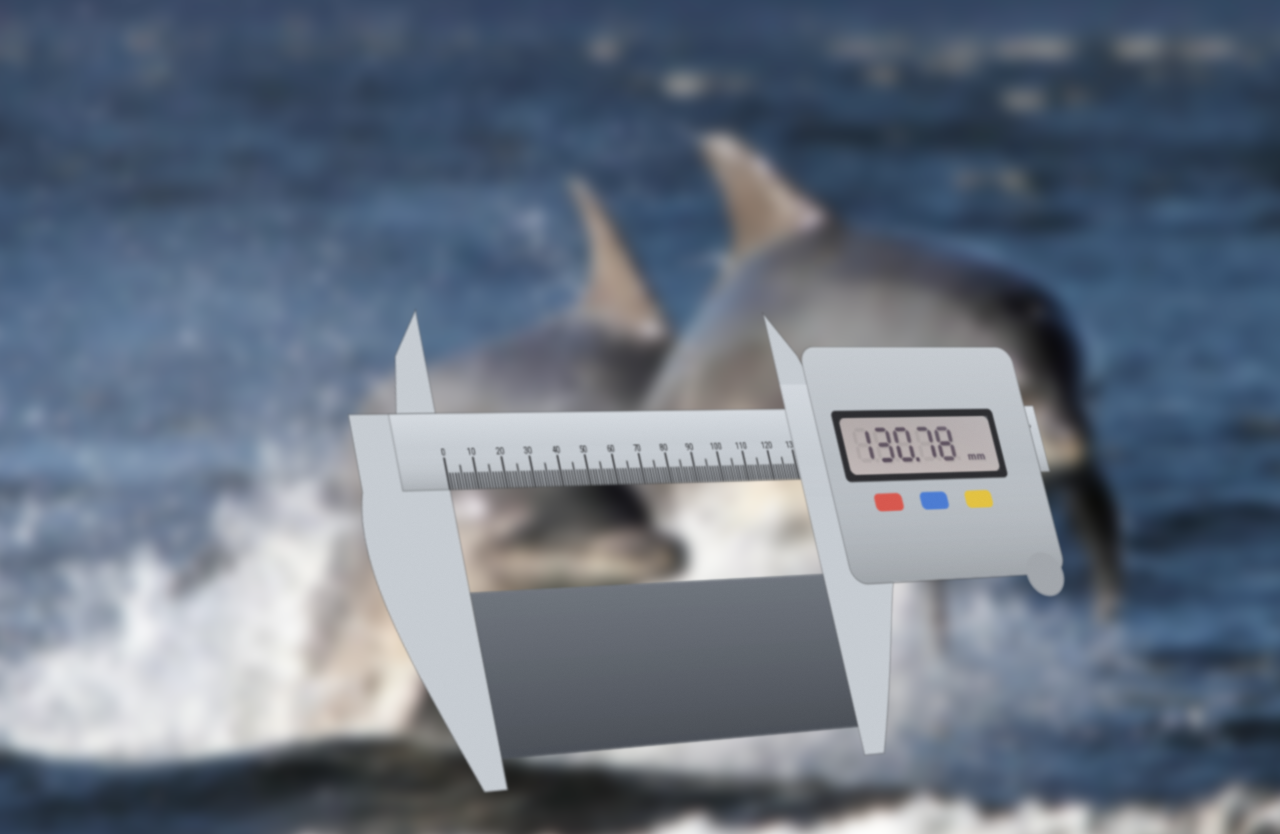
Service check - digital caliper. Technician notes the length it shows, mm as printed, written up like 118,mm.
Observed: 130.78,mm
